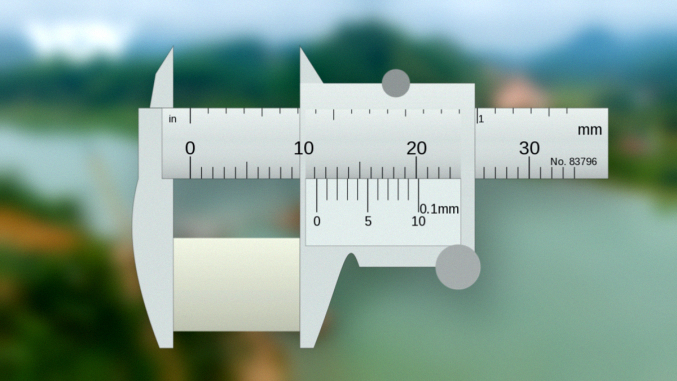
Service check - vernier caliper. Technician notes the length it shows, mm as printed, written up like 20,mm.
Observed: 11.2,mm
